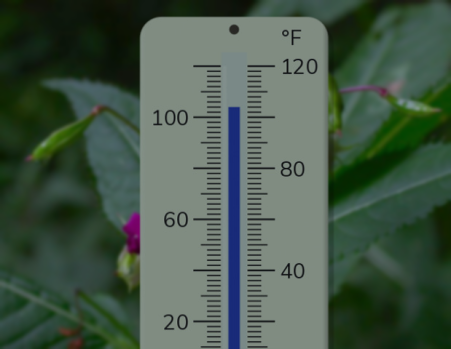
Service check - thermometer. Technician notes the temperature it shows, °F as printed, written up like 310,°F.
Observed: 104,°F
